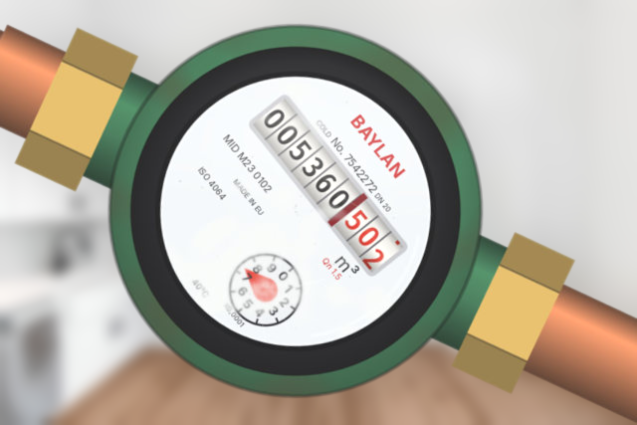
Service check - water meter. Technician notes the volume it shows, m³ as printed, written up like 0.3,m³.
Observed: 5360.5017,m³
